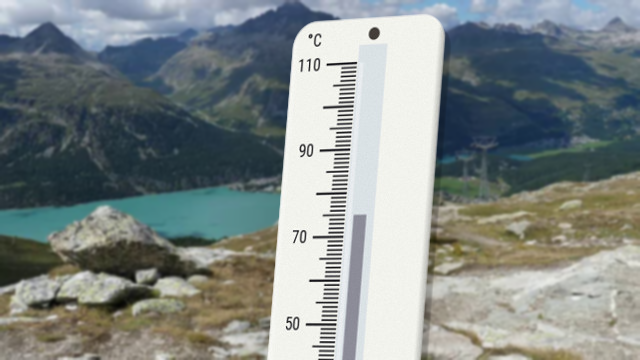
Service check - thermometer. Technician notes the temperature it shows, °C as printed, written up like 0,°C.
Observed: 75,°C
